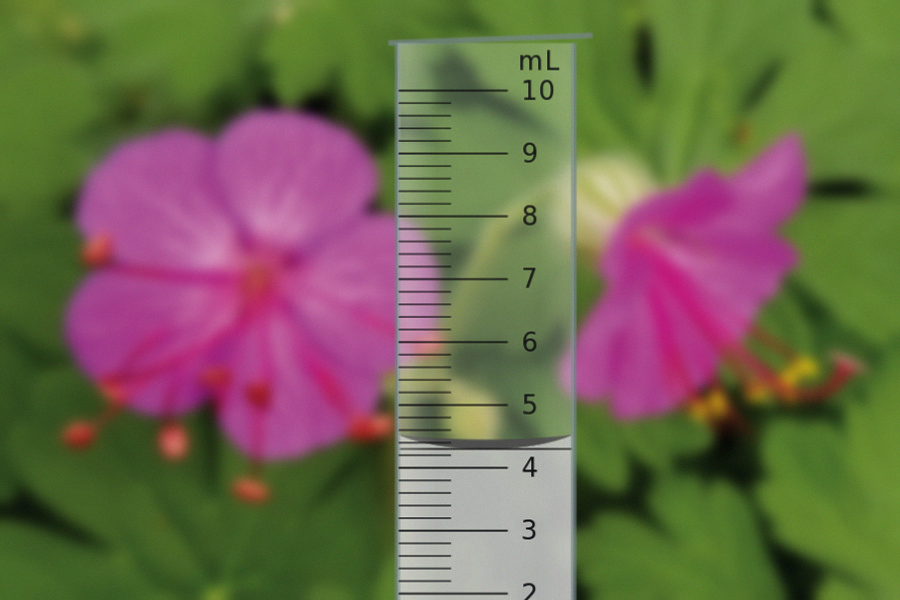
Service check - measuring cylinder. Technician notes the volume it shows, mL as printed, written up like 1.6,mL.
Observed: 4.3,mL
